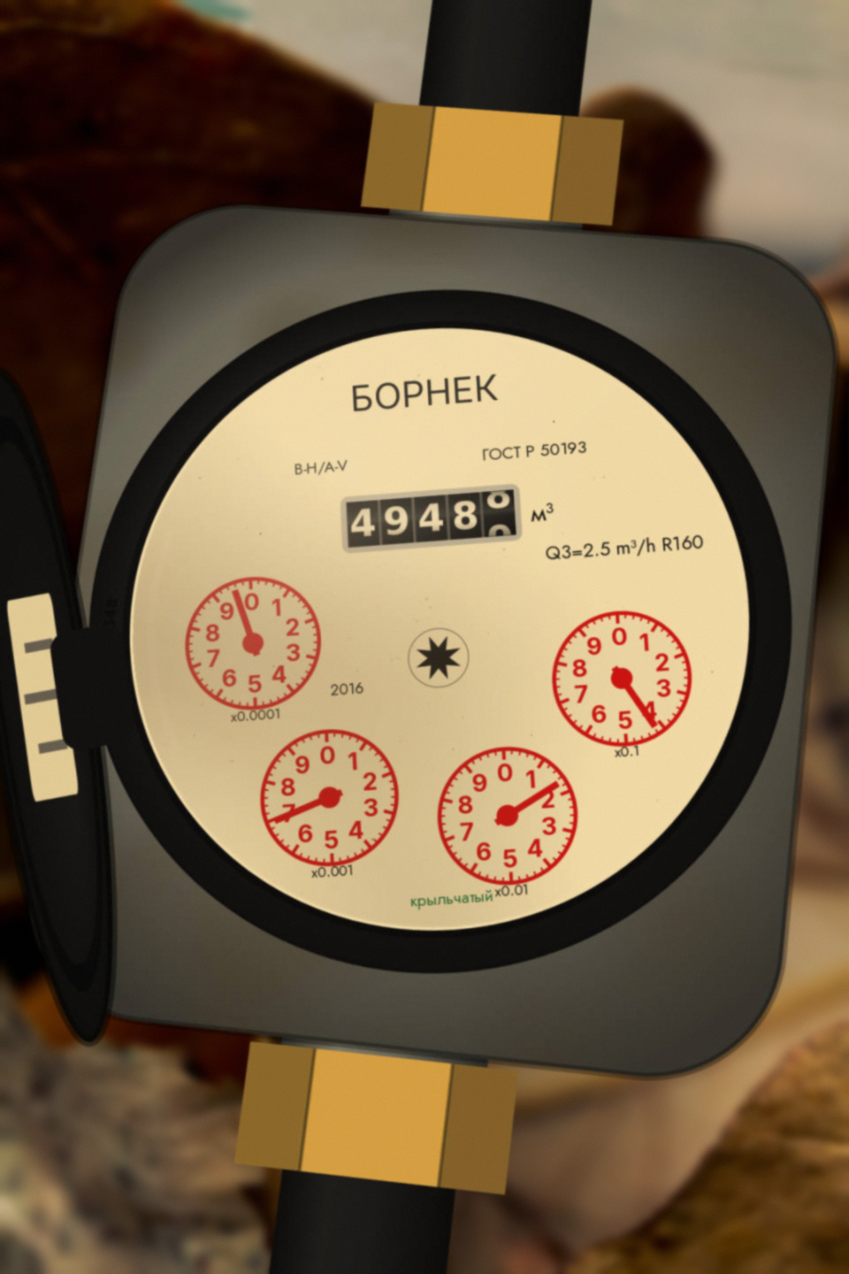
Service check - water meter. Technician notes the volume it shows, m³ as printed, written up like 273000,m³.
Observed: 49488.4169,m³
